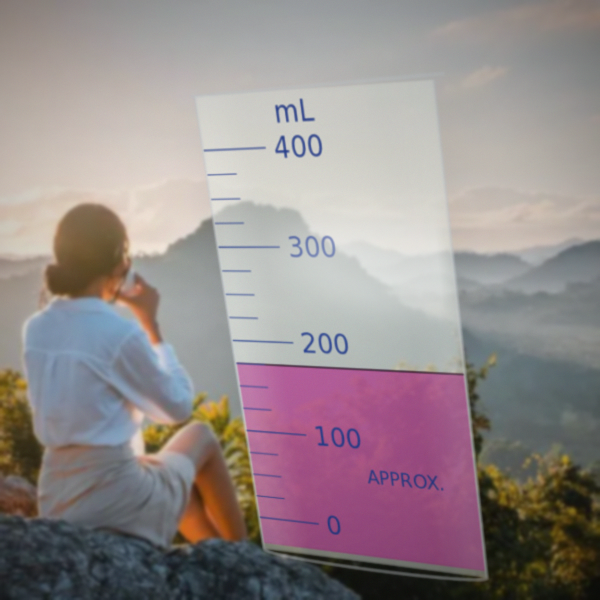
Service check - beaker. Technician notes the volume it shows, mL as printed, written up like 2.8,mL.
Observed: 175,mL
